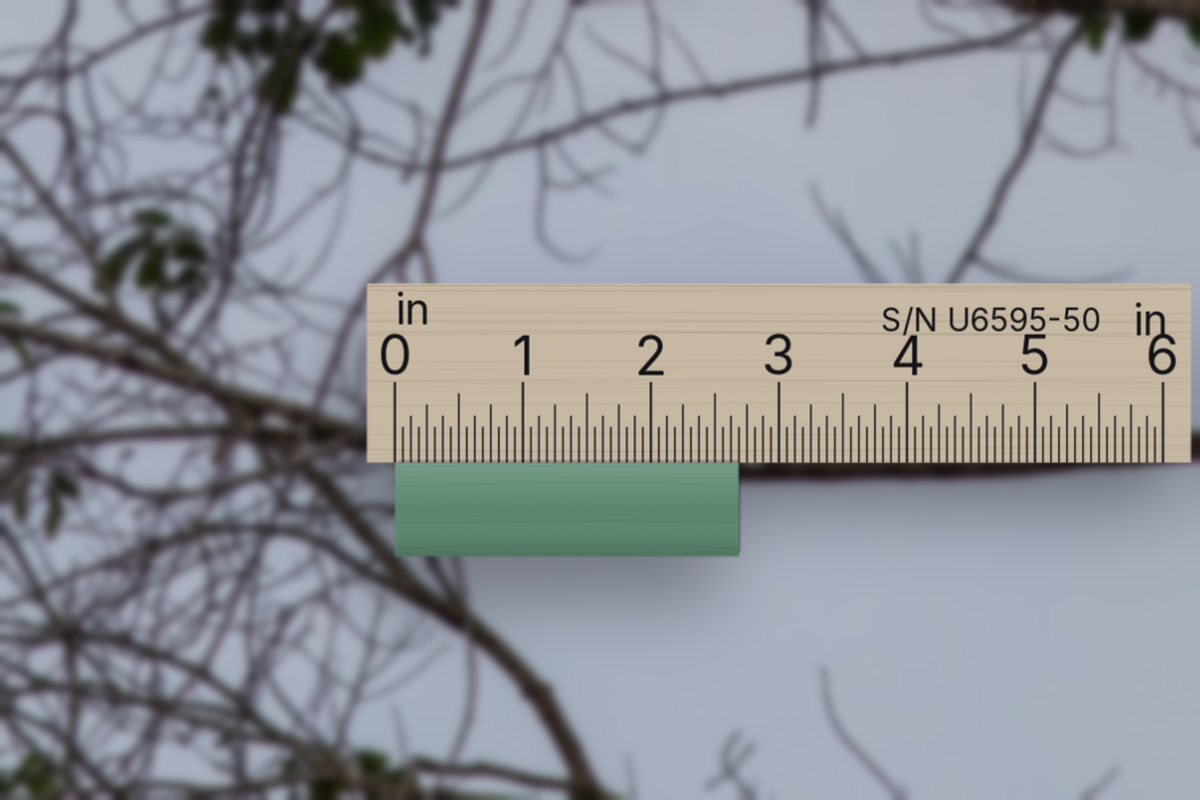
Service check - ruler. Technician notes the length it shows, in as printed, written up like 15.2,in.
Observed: 2.6875,in
